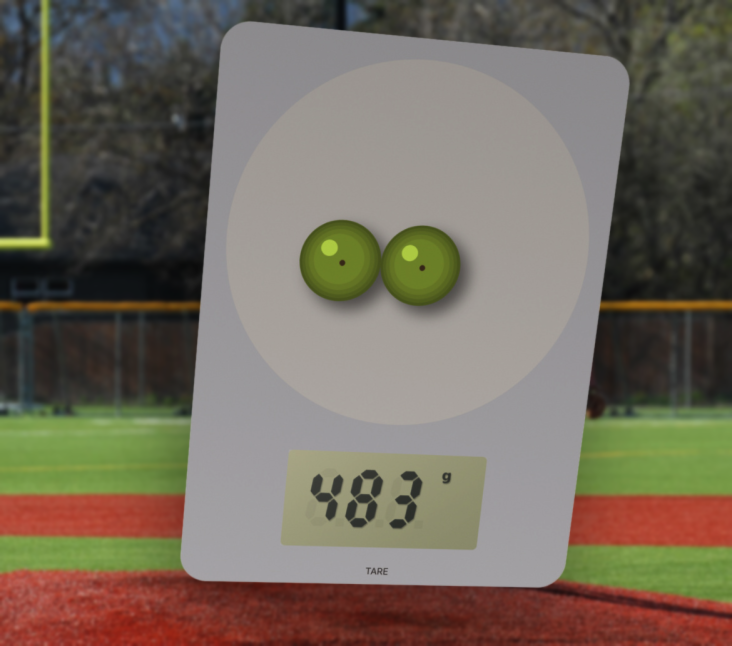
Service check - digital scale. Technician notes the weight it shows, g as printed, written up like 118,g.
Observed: 483,g
